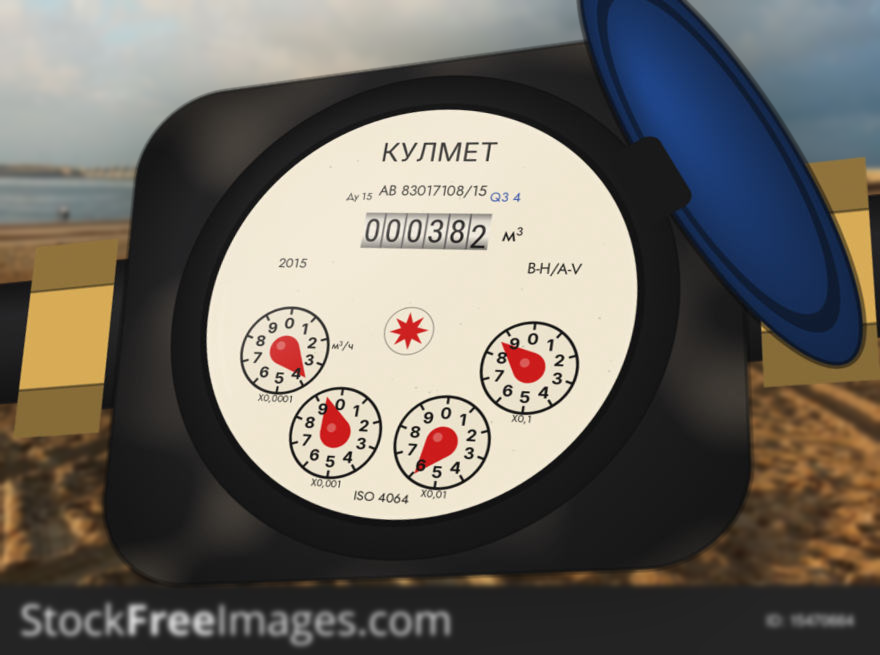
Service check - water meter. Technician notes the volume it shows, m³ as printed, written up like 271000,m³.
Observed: 381.8593,m³
